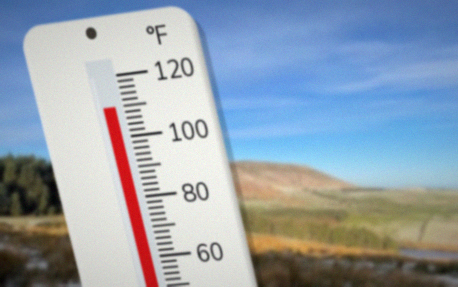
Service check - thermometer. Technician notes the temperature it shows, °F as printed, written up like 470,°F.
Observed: 110,°F
